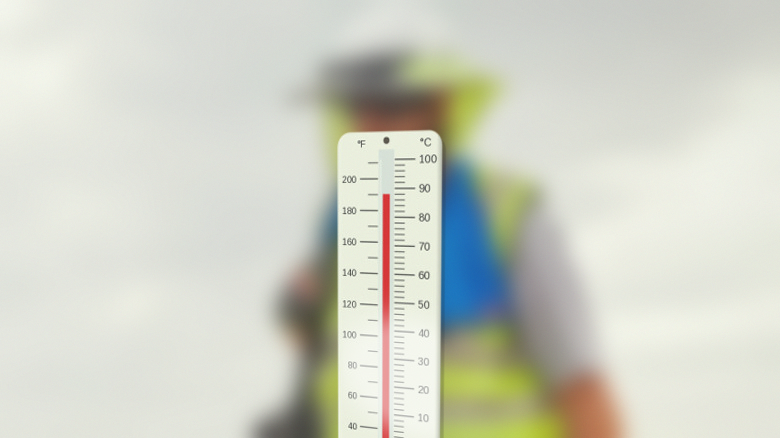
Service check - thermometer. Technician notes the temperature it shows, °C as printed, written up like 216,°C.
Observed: 88,°C
